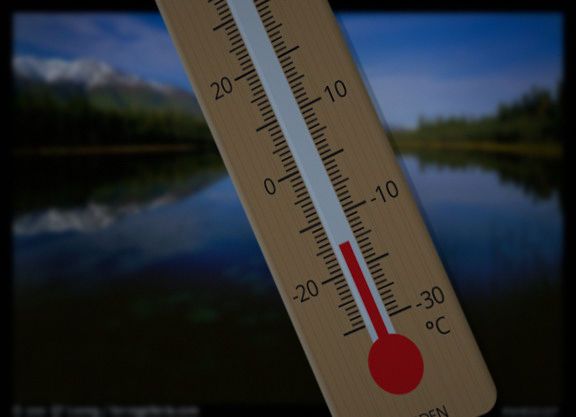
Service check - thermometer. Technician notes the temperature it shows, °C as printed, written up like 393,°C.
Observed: -15,°C
